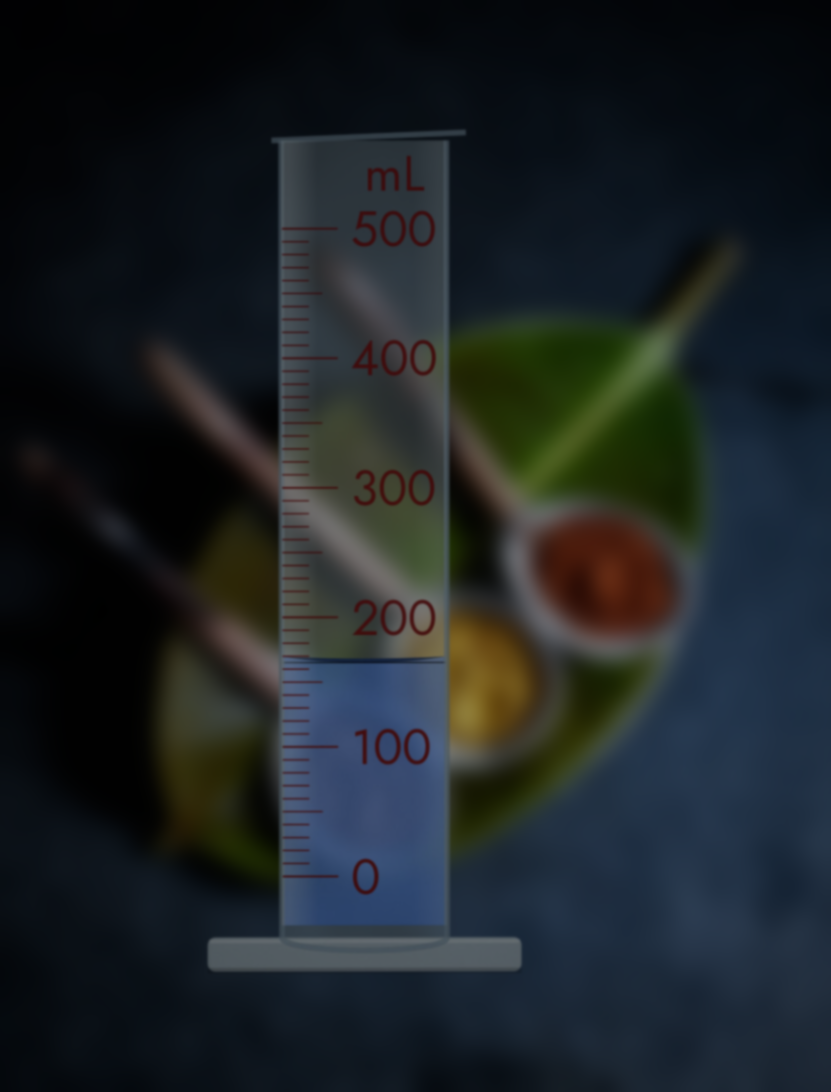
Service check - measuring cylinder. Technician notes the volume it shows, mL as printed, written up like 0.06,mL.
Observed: 165,mL
